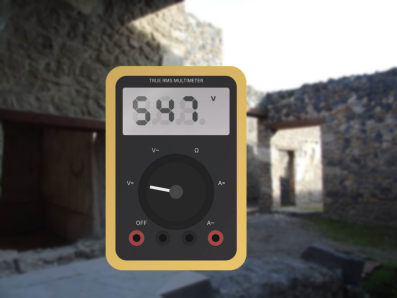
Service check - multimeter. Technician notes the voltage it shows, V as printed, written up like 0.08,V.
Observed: 547,V
